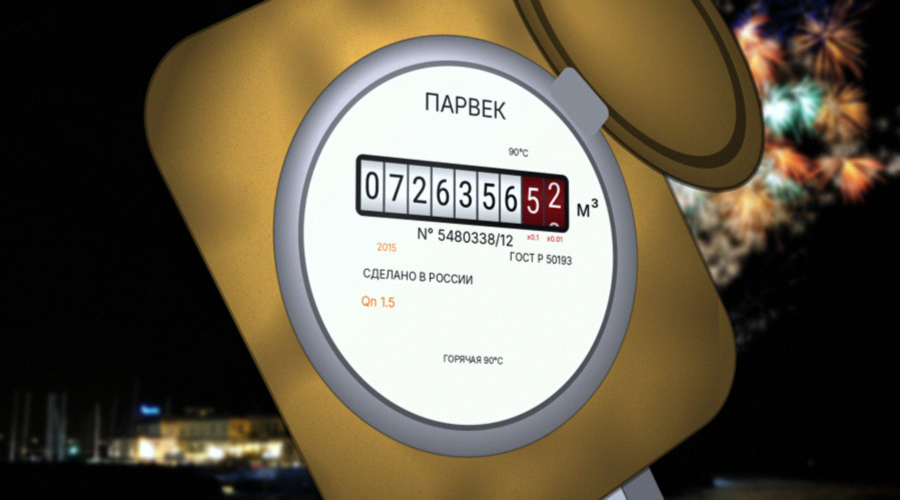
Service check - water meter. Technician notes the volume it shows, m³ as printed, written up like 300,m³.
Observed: 726356.52,m³
